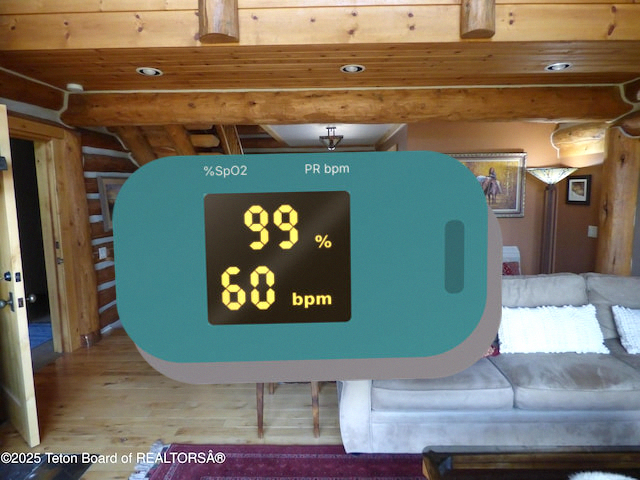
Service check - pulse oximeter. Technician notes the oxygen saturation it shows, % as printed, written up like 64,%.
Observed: 99,%
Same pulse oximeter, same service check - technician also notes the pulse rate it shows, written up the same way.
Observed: 60,bpm
